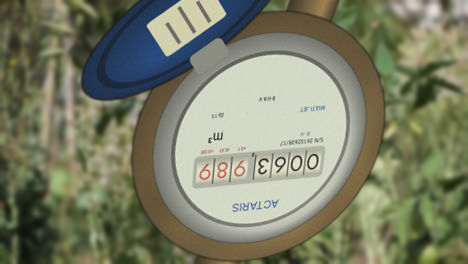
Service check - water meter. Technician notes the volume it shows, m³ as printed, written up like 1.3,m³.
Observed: 63.989,m³
